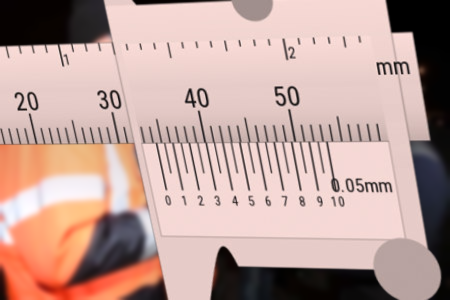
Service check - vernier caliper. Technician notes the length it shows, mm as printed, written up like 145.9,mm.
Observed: 34.4,mm
